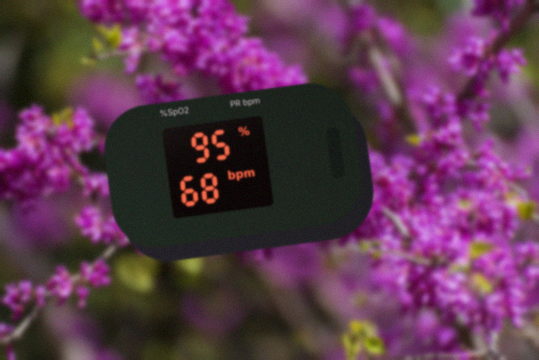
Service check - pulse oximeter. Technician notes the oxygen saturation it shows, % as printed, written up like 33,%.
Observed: 95,%
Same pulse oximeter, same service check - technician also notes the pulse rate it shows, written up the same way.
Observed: 68,bpm
